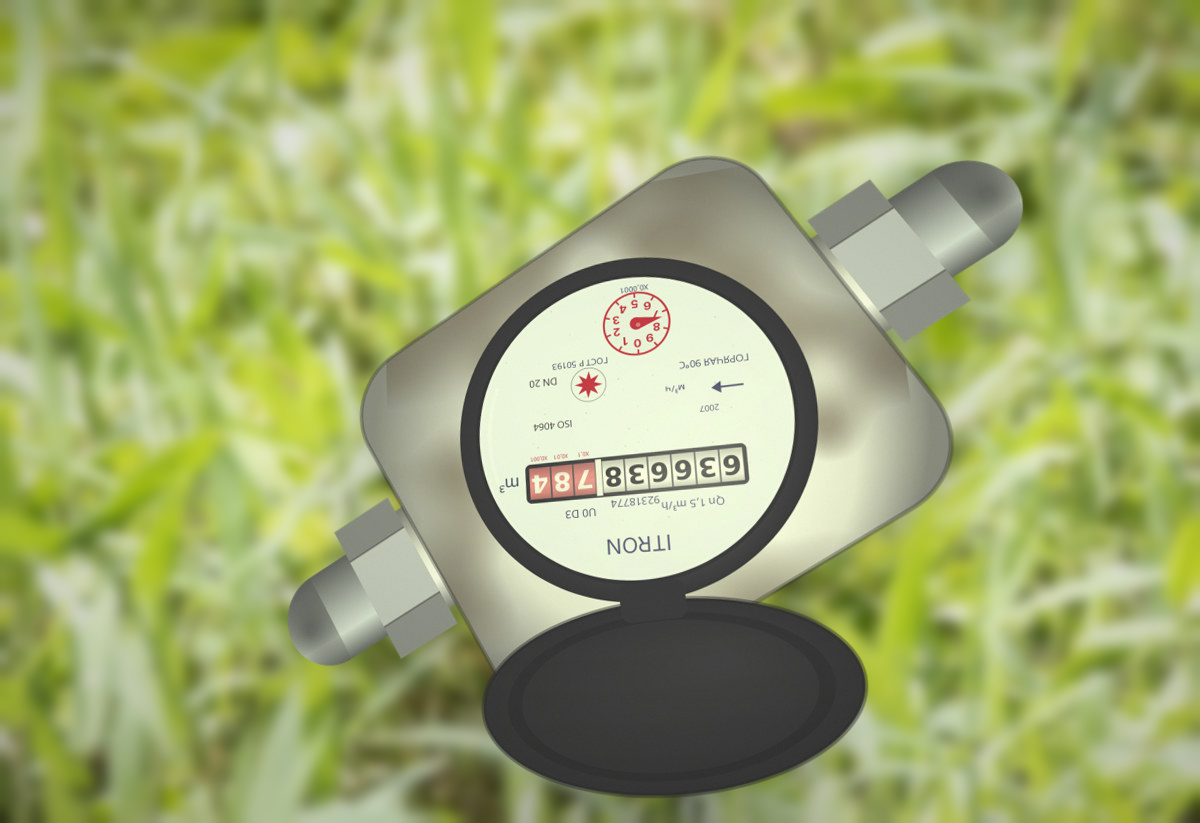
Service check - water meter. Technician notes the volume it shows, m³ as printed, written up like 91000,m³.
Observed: 636638.7847,m³
